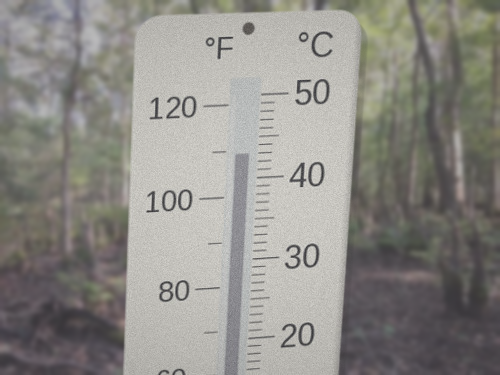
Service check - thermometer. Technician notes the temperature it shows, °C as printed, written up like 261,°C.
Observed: 43,°C
